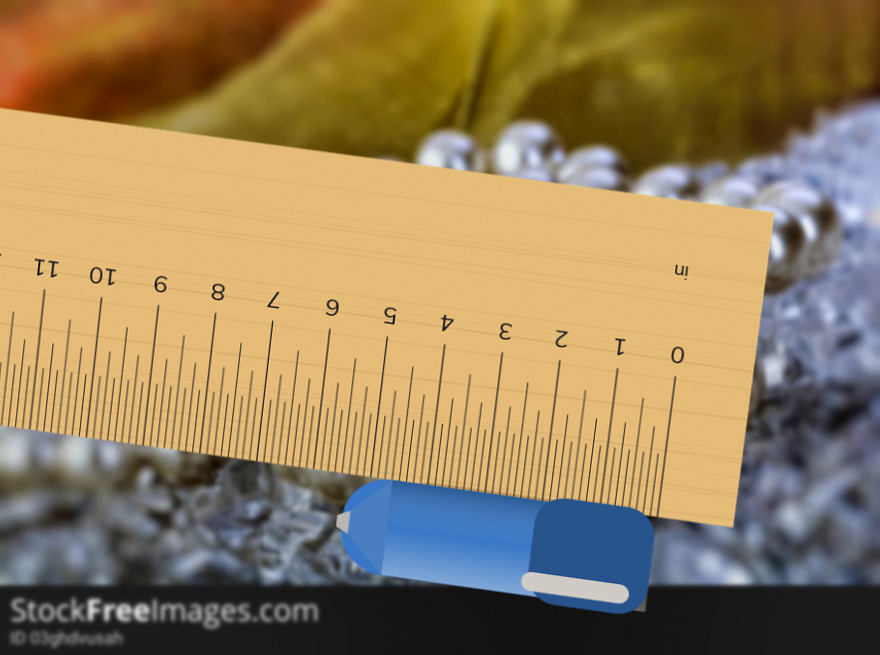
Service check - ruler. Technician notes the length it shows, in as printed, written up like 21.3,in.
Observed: 5.5,in
